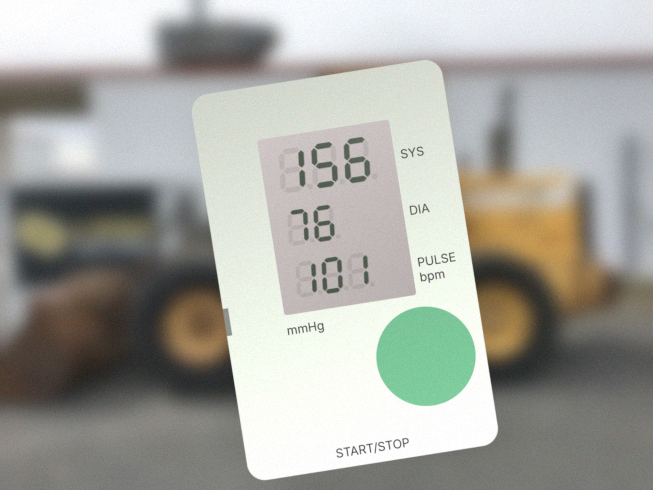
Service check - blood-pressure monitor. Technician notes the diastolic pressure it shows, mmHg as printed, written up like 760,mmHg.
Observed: 76,mmHg
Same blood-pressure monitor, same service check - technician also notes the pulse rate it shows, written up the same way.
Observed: 101,bpm
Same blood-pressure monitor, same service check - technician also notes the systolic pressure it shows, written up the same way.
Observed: 156,mmHg
